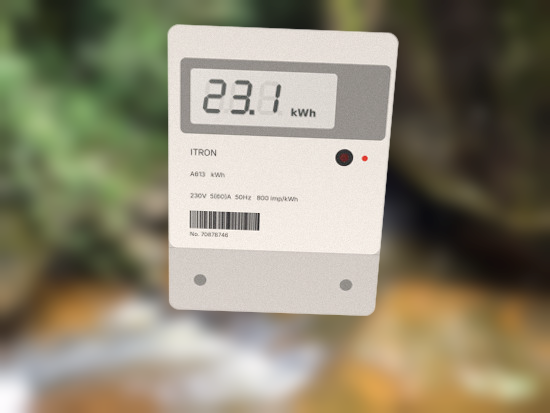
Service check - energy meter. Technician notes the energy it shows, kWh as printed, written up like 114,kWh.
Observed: 23.1,kWh
